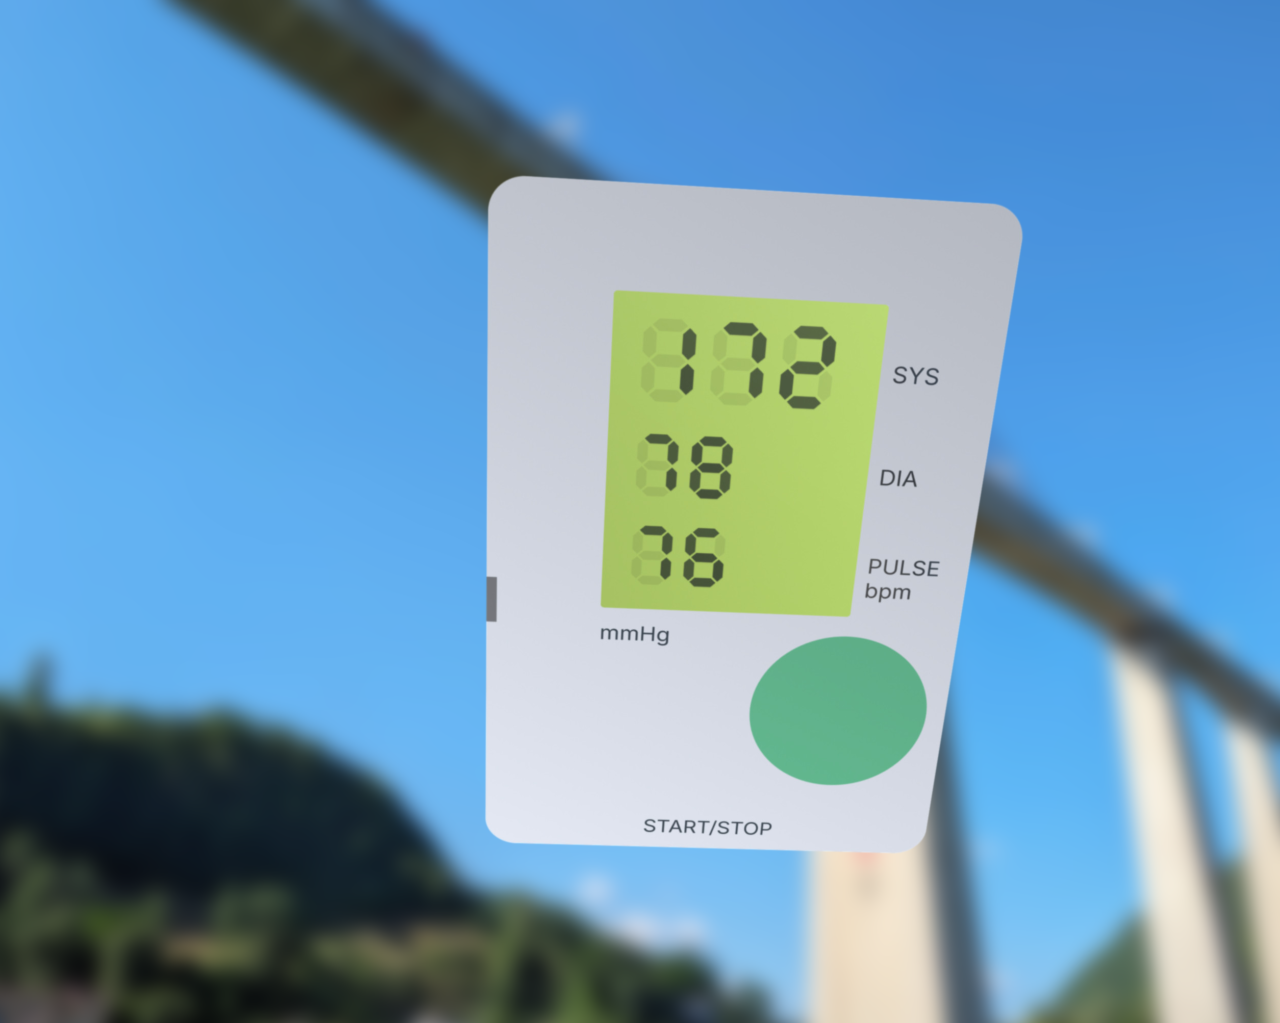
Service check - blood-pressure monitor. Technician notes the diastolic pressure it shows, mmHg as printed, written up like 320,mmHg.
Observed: 78,mmHg
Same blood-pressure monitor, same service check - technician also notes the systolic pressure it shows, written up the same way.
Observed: 172,mmHg
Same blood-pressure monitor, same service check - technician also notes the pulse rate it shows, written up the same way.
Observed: 76,bpm
